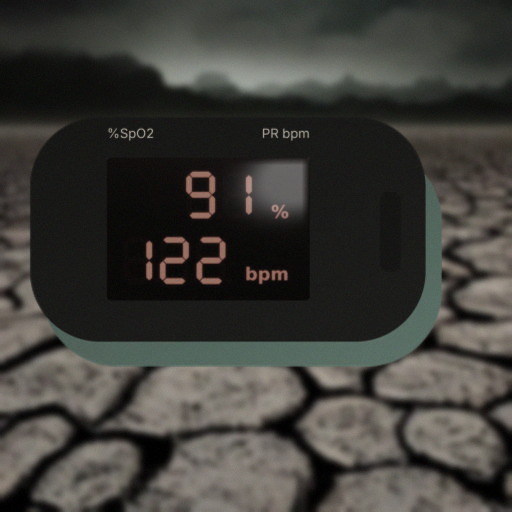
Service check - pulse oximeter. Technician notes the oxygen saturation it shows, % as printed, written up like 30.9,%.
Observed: 91,%
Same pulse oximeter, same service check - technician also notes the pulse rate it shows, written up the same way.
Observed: 122,bpm
